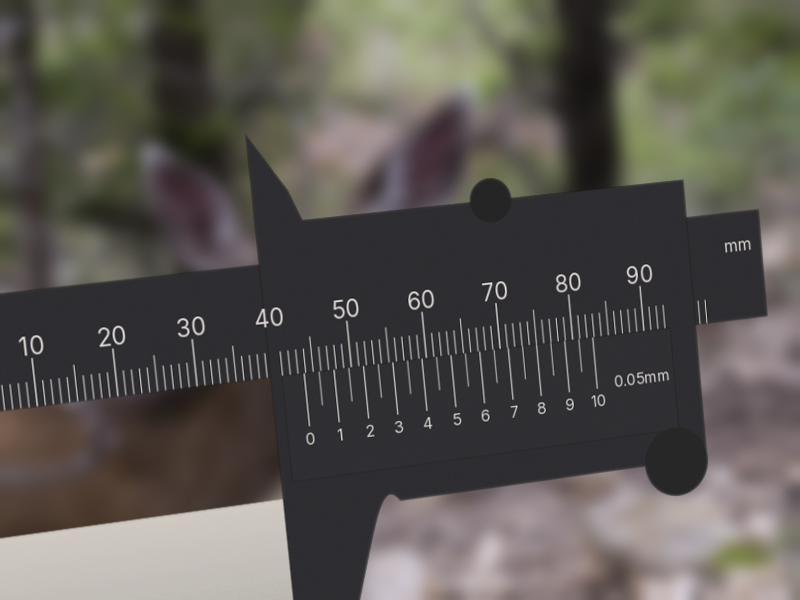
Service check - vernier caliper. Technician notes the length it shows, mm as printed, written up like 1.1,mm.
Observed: 43.8,mm
